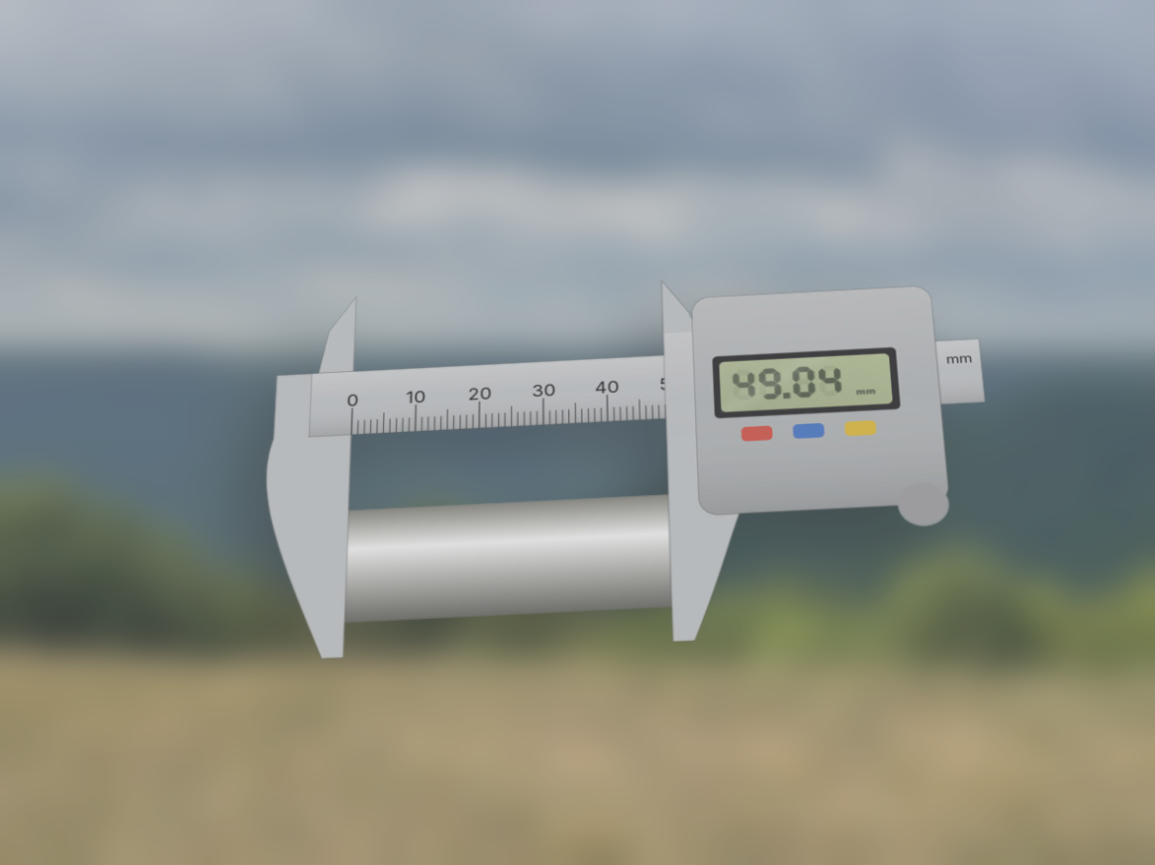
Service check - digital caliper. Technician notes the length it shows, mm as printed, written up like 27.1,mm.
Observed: 49.04,mm
